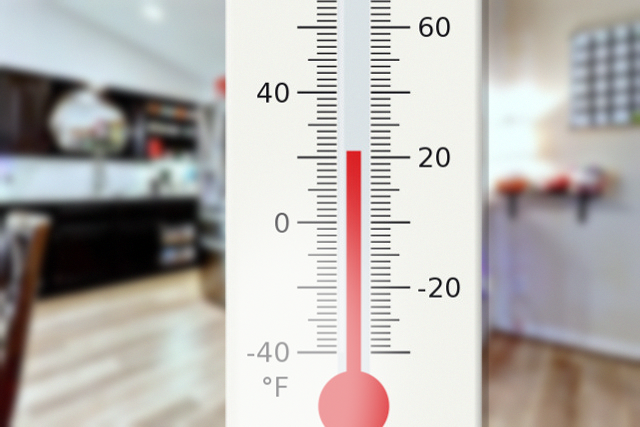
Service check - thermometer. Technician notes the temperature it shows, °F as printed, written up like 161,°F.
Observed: 22,°F
